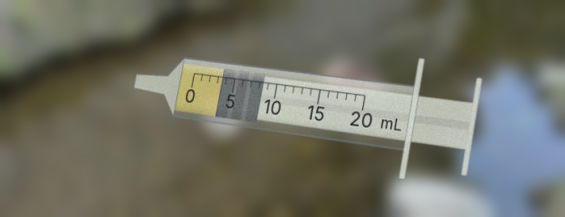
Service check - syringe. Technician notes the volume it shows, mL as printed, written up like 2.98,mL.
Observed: 3.5,mL
